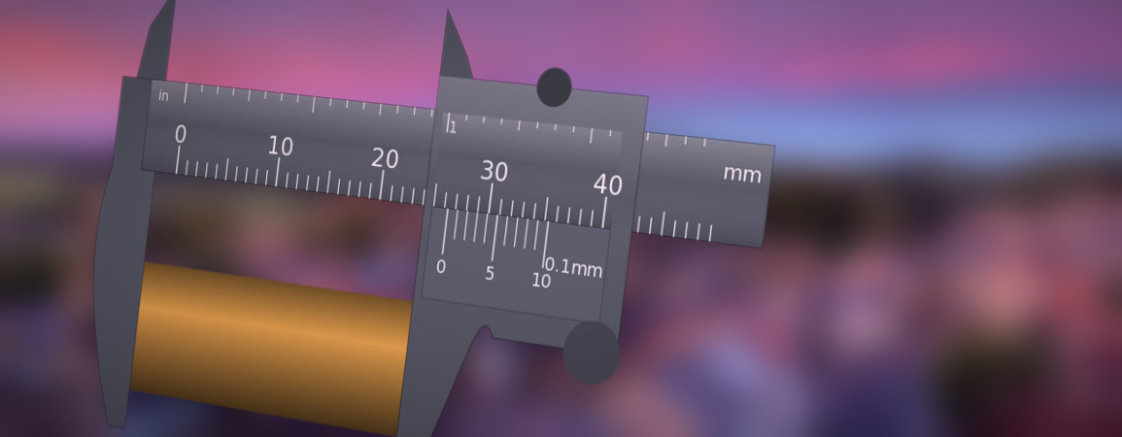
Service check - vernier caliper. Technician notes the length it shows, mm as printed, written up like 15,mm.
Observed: 26.3,mm
